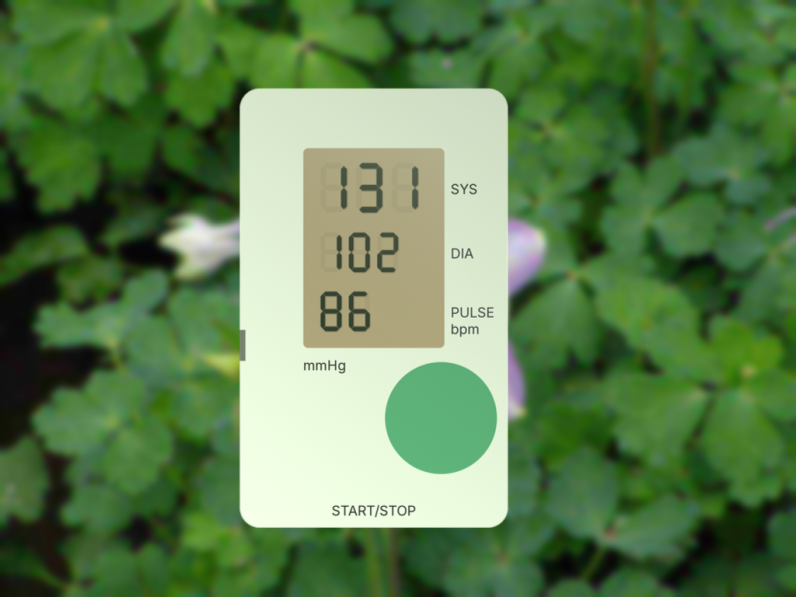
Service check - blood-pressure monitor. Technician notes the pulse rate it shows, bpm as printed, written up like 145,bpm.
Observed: 86,bpm
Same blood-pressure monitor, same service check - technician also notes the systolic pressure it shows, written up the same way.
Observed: 131,mmHg
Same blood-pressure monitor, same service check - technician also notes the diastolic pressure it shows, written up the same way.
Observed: 102,mmHg
